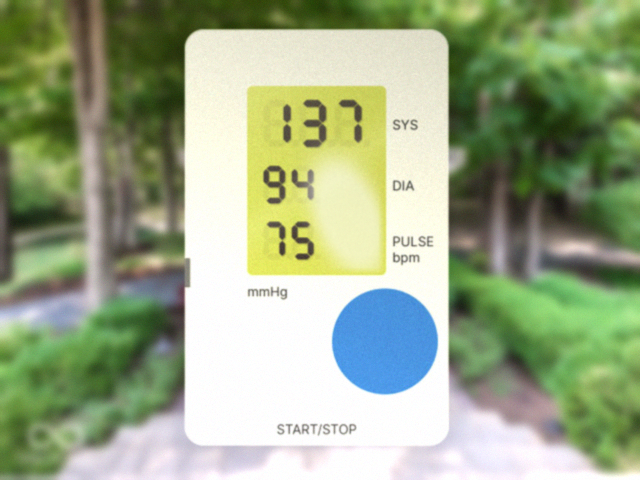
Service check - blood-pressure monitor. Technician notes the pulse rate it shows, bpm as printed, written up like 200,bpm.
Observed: 75,bpm
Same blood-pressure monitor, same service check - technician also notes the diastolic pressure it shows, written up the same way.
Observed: 94,mmHg
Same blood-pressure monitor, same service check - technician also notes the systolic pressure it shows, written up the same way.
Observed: 137,mmHg
